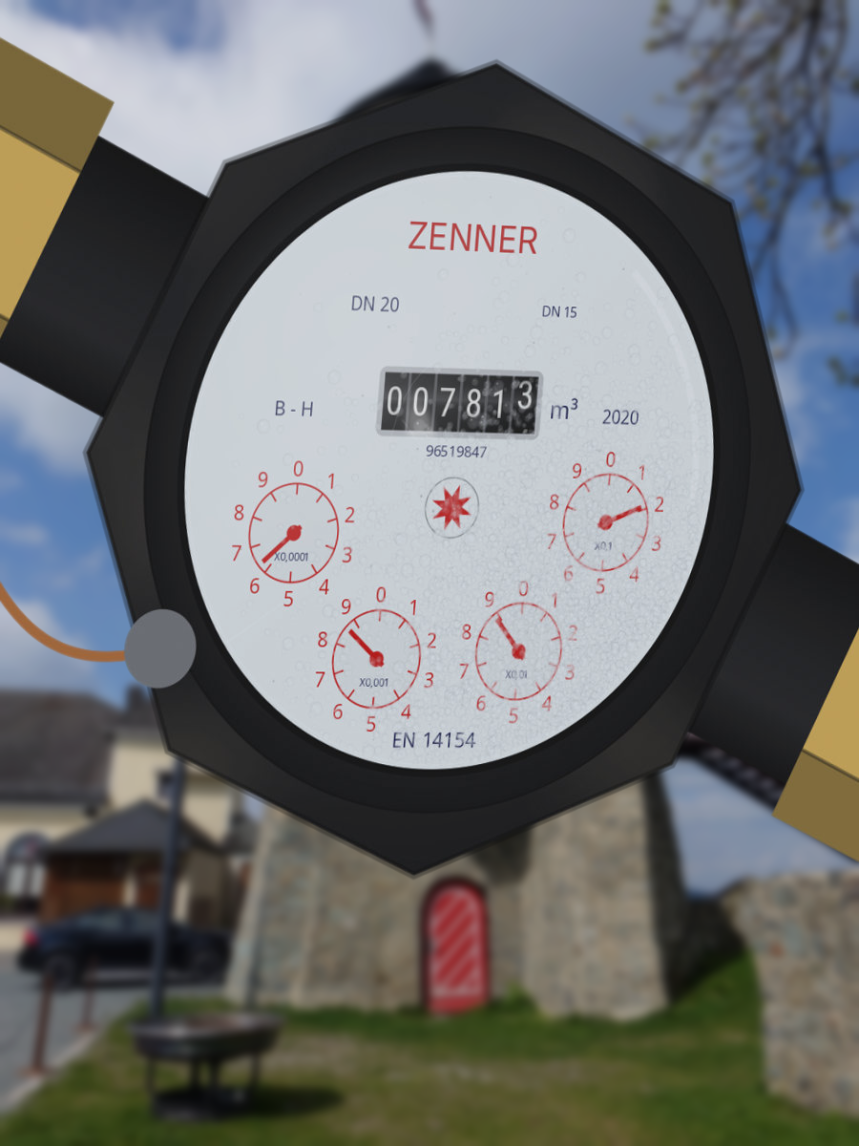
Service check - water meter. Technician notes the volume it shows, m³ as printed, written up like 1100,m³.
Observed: 7813.1886,m³
